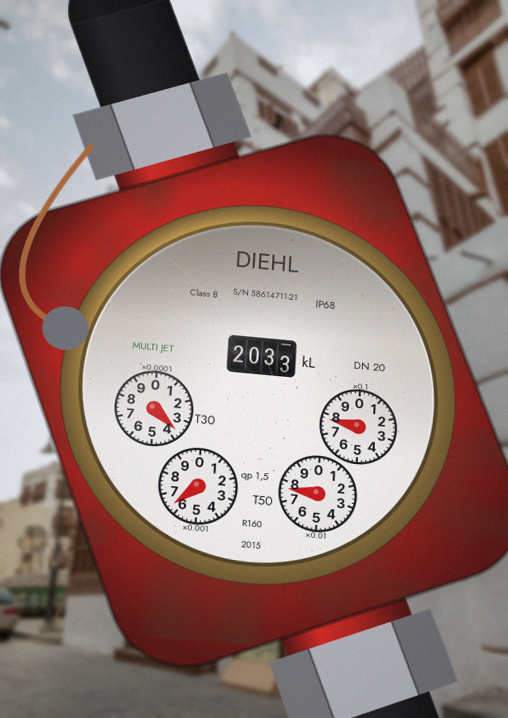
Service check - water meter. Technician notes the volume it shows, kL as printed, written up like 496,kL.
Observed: 2032.7763,kL
